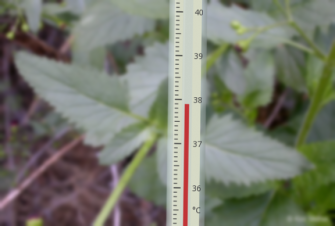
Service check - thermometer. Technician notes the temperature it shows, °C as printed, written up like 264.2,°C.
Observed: 37.9,°C
